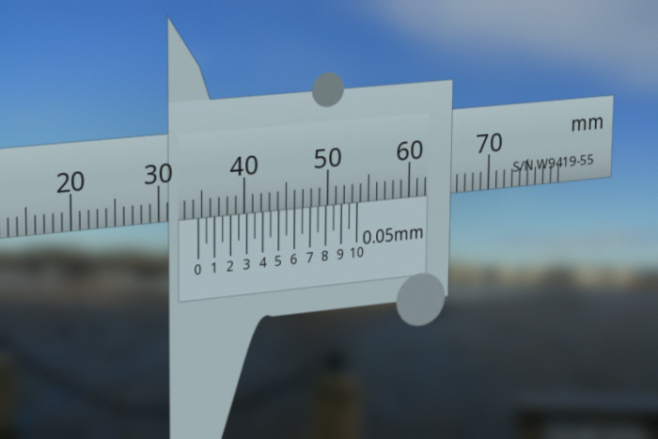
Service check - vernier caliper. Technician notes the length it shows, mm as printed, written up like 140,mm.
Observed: 34.6,mm
